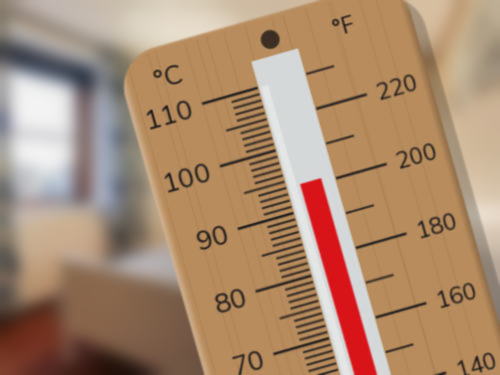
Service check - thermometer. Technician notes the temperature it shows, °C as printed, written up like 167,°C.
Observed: 94,°C
